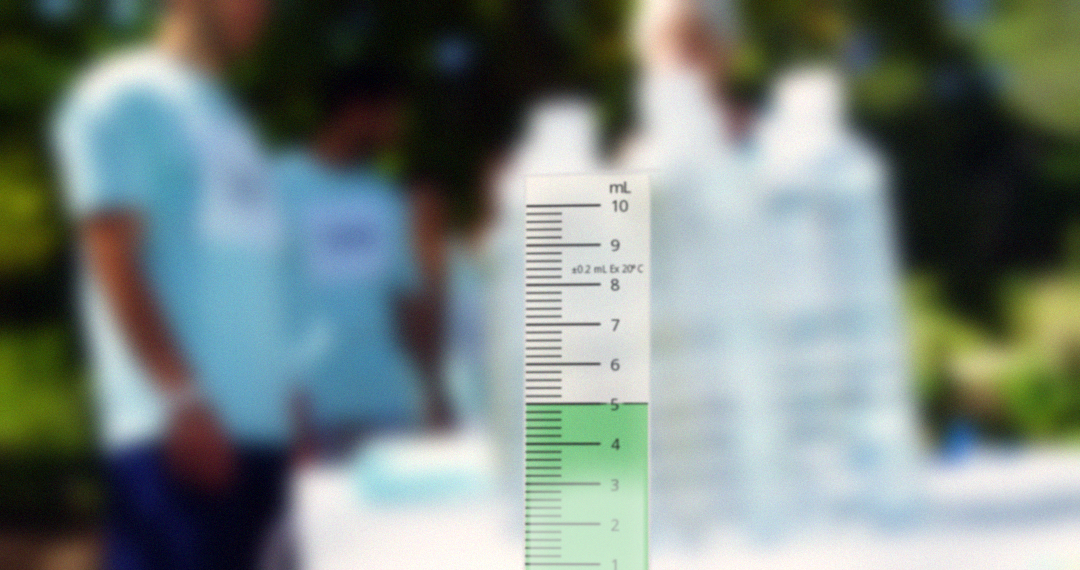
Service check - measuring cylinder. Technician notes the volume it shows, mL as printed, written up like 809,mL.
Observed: 5,mL
